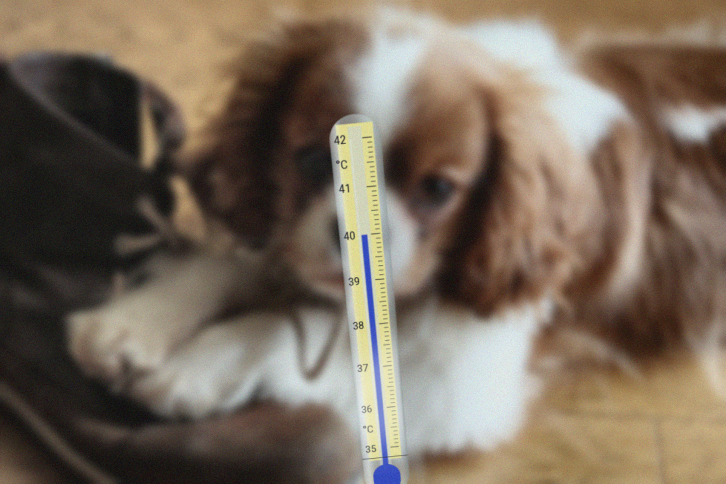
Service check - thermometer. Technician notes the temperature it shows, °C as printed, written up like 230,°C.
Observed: 40,°C
